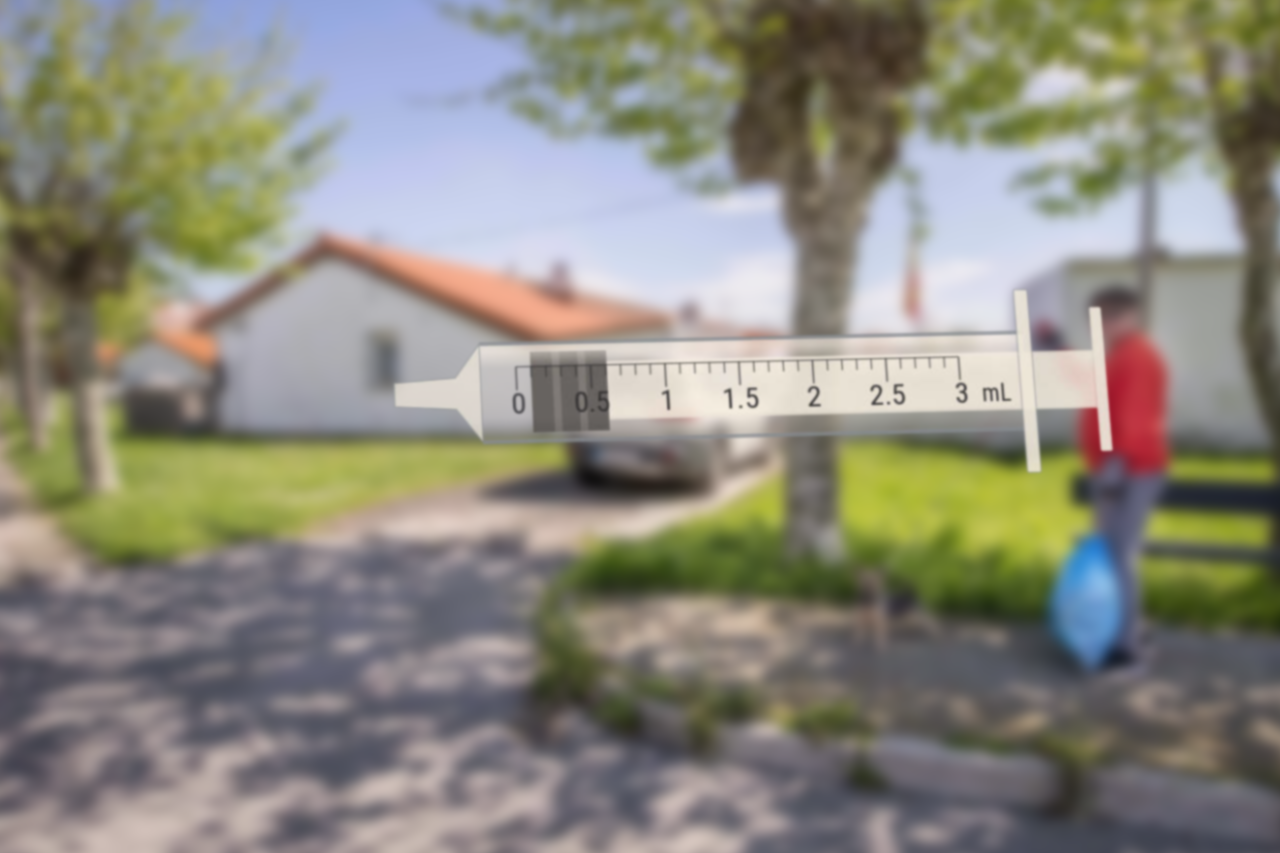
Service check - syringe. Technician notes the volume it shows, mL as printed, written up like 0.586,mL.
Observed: 0.1,mL
